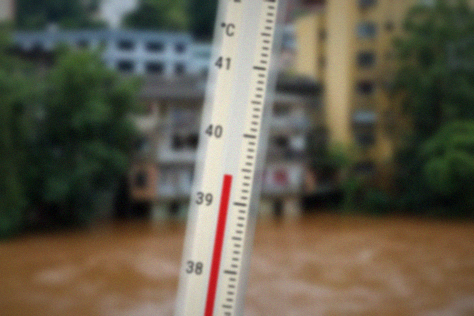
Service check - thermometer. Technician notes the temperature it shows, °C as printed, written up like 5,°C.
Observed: 39.4,°C
